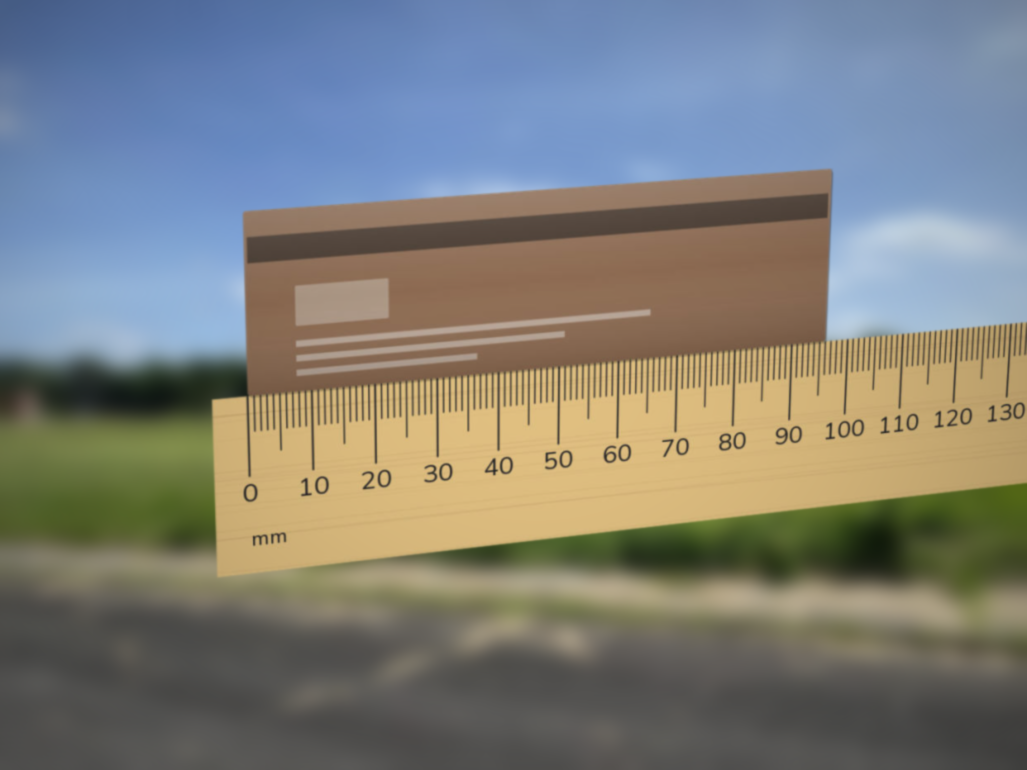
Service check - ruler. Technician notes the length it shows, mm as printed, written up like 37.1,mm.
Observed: 96,mm
